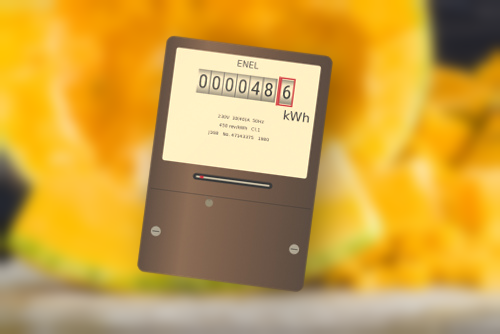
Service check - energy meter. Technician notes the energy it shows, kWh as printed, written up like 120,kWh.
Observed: 48.6,kWh
